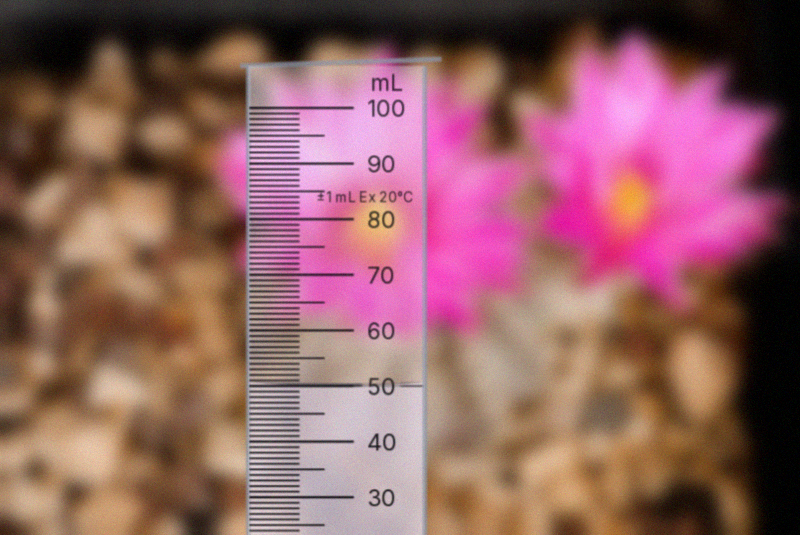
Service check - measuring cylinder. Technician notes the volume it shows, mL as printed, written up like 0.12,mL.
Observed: 50,mL
